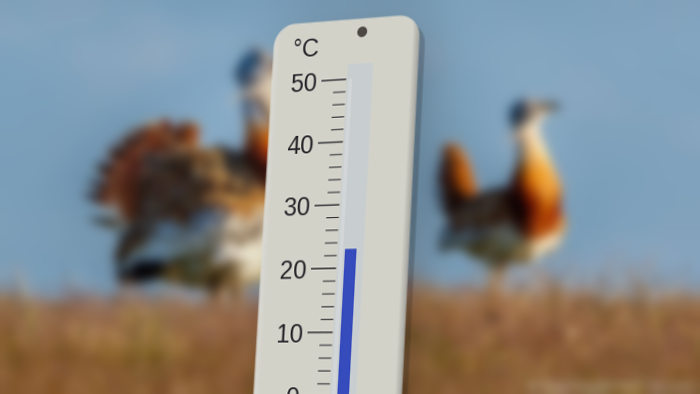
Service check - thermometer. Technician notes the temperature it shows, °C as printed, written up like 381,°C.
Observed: 23,°C
